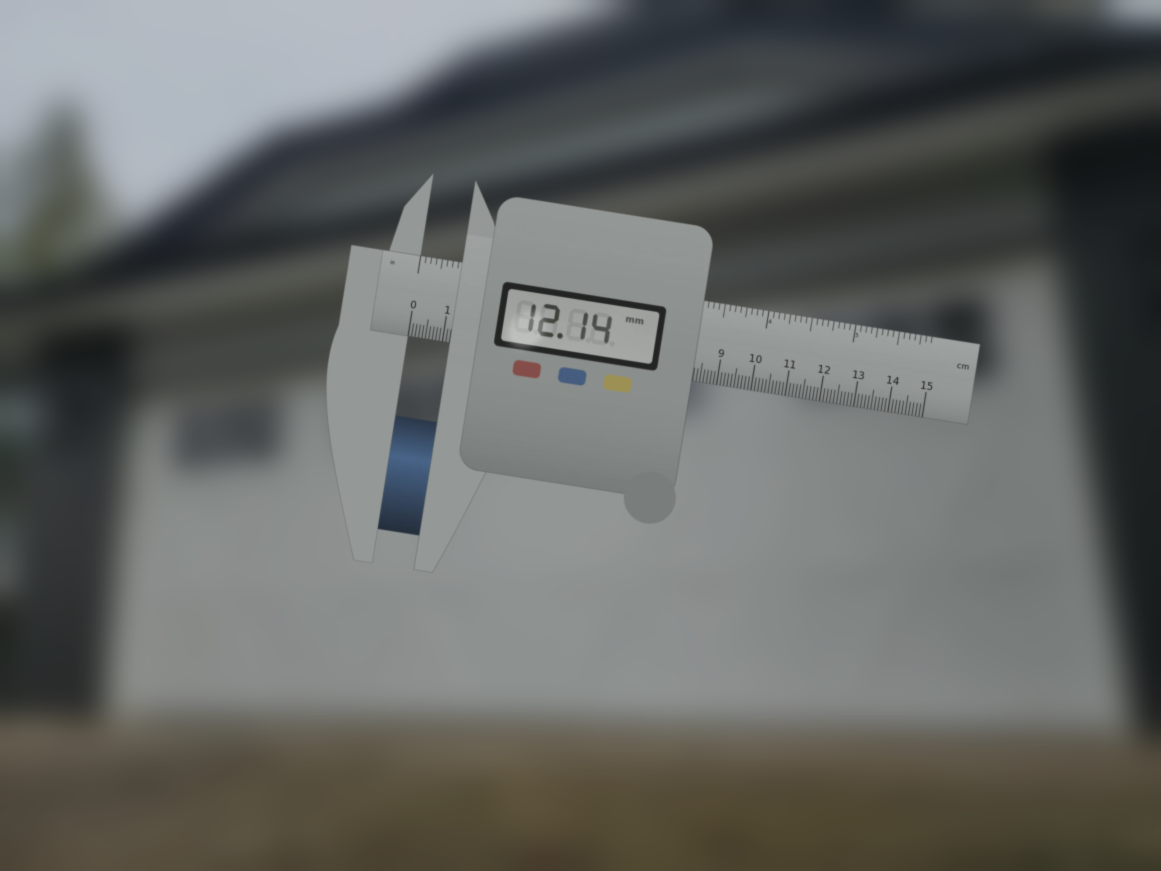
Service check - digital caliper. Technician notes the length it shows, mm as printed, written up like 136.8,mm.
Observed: 12.14,mm
